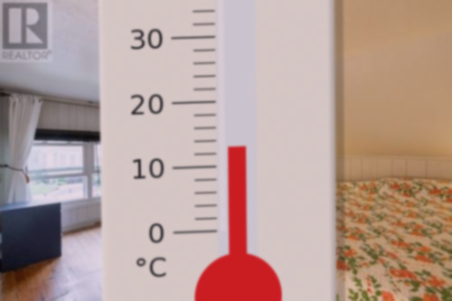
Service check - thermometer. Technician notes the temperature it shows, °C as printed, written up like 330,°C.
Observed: 13,°C
